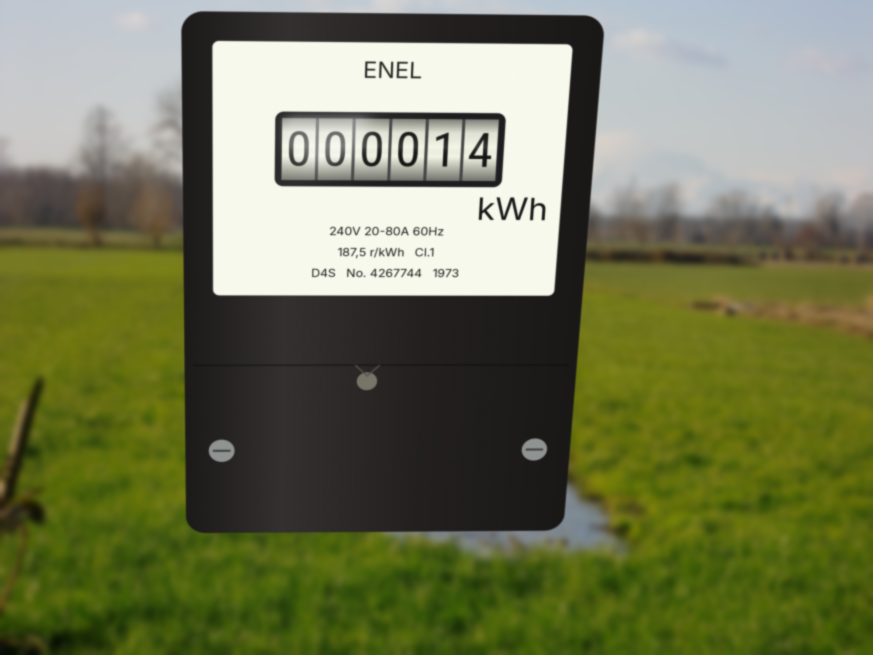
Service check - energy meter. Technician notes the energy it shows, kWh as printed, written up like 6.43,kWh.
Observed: 14,kWh
